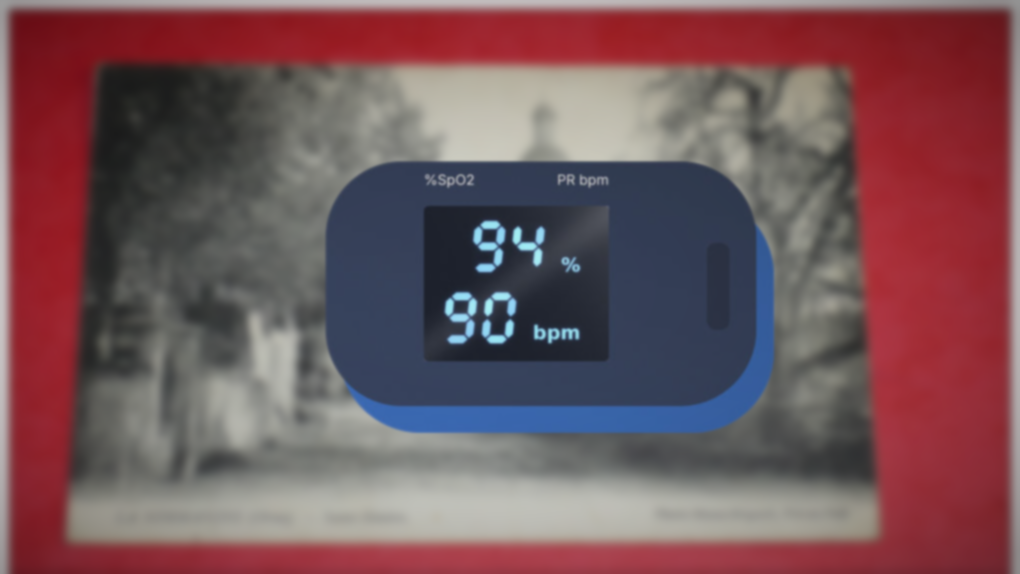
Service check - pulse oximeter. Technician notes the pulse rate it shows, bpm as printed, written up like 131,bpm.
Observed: 90,bpm
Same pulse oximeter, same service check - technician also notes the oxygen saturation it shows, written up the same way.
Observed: 94,%
